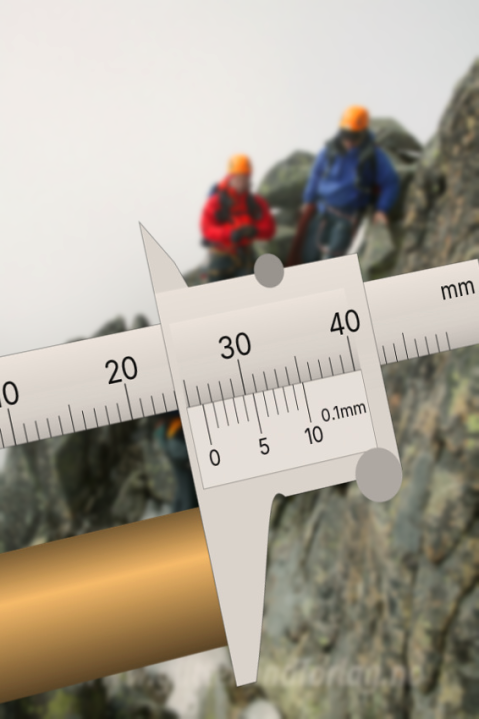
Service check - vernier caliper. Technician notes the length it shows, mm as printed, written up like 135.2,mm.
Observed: 26.2,mm
